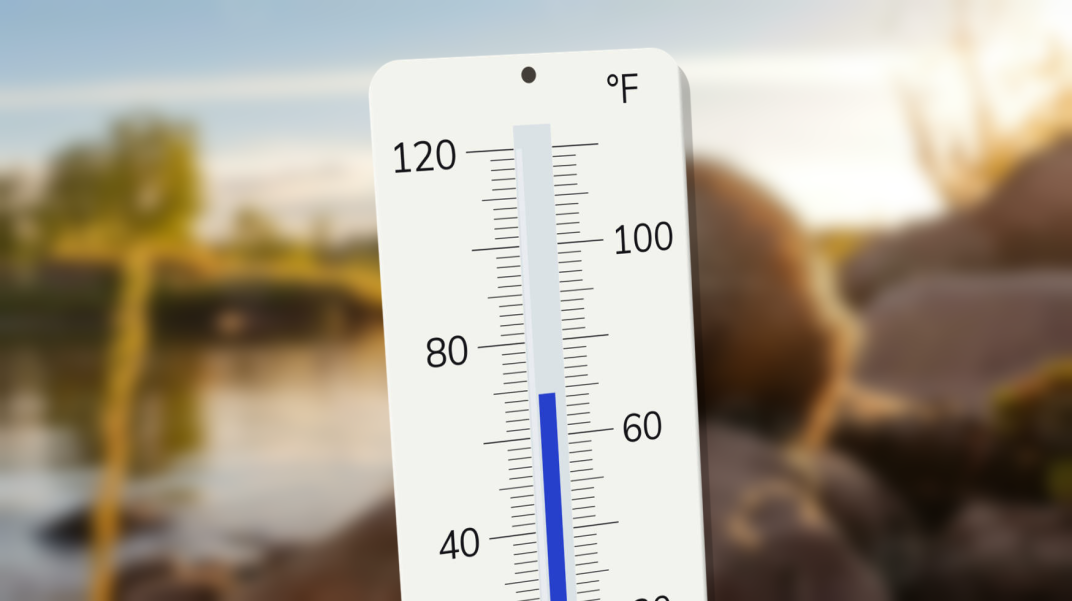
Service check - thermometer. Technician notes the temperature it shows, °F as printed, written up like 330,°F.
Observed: 69,°F
